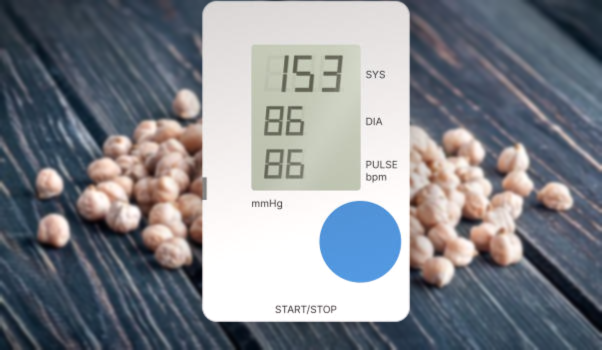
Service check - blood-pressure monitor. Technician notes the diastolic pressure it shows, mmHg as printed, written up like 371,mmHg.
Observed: 86,mmHg
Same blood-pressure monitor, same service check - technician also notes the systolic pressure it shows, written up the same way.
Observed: 153,mmHg
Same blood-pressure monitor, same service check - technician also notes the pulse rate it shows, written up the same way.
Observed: 86,bpm
